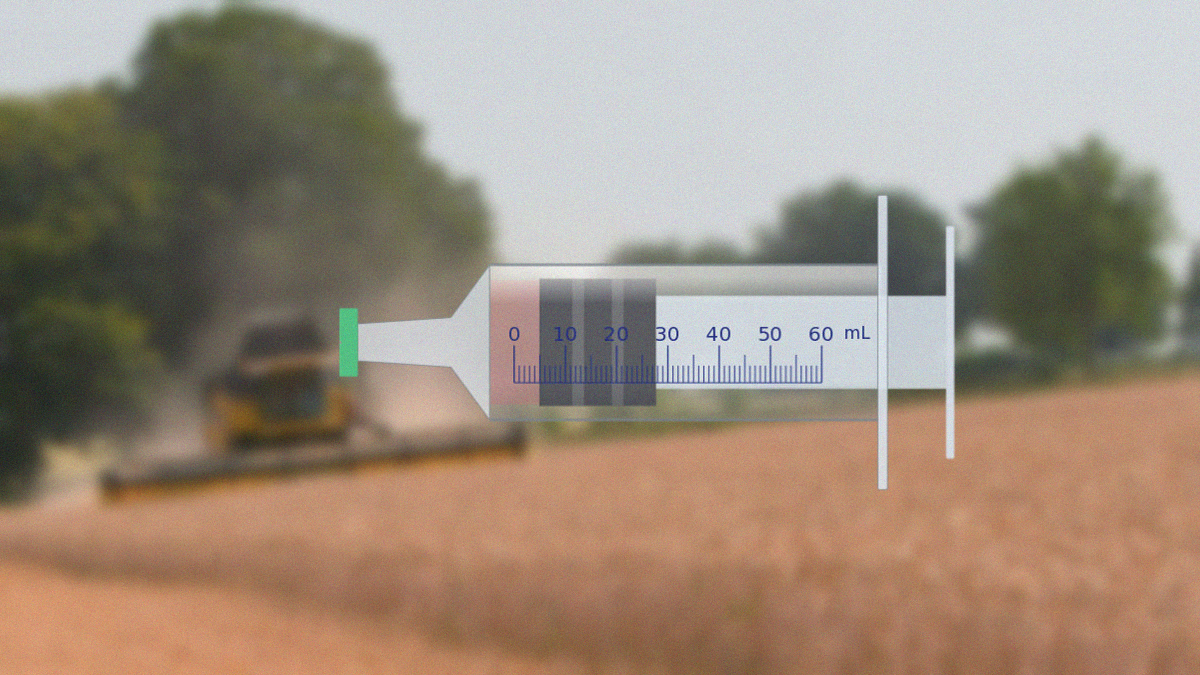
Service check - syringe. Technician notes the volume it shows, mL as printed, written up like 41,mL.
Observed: 5,mL
